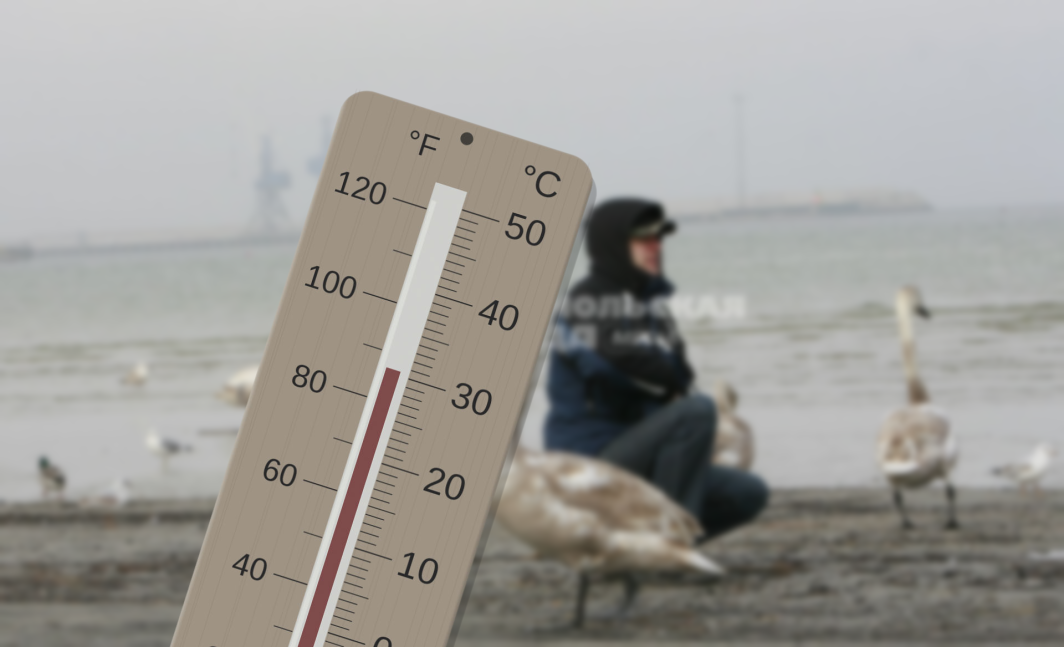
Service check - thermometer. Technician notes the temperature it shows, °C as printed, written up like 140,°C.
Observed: 30.5,°C
